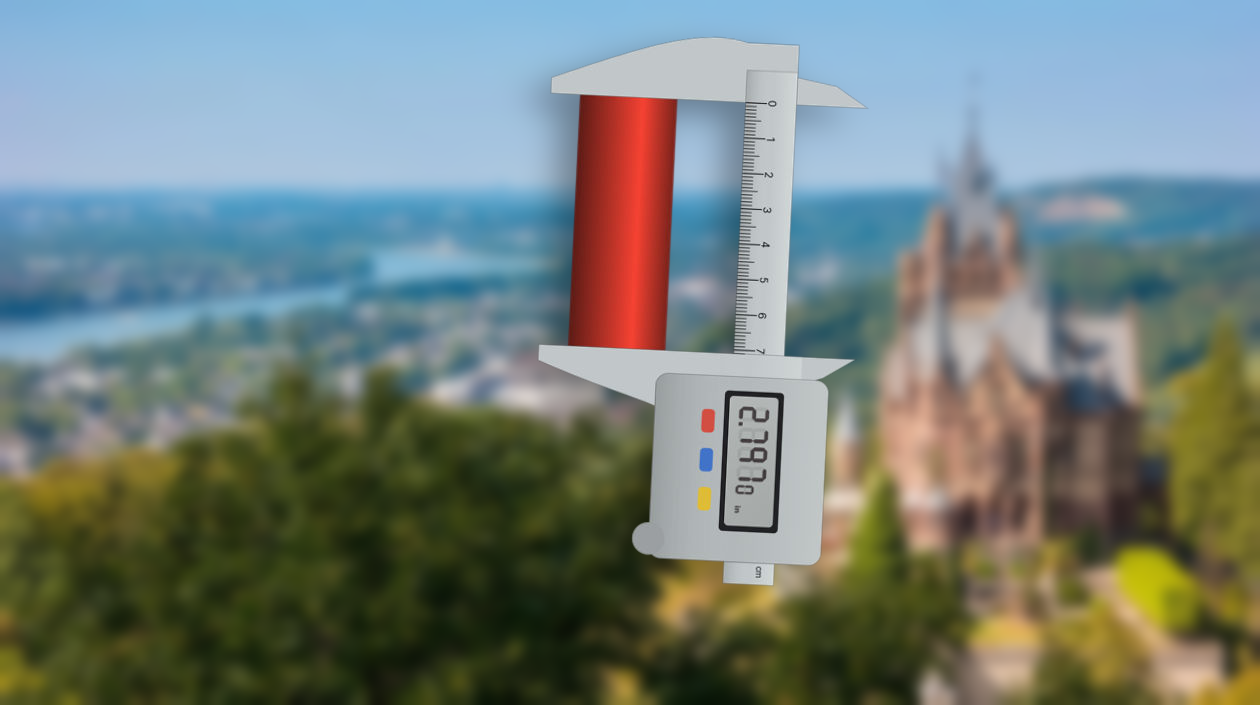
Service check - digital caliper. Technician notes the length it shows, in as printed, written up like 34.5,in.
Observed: 2.7970,in
